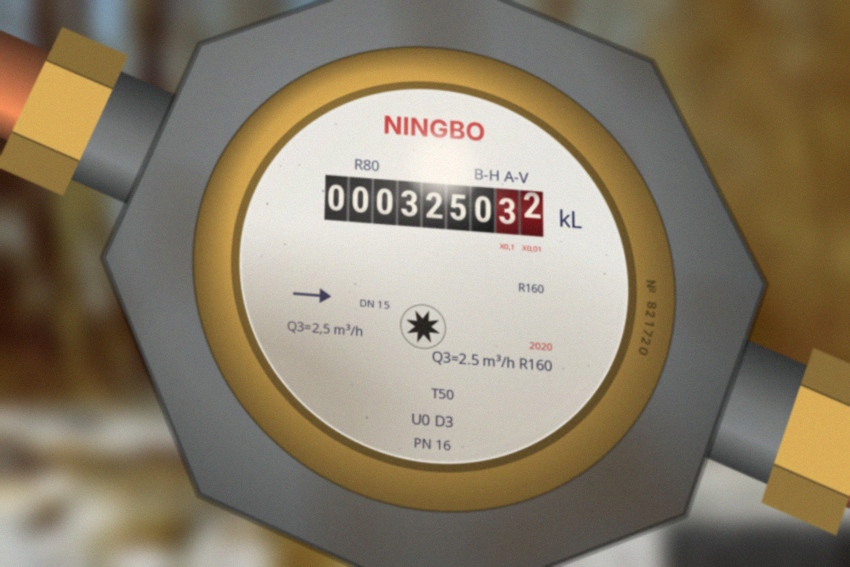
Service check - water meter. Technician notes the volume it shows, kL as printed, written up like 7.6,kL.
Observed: 3250.32,kL
